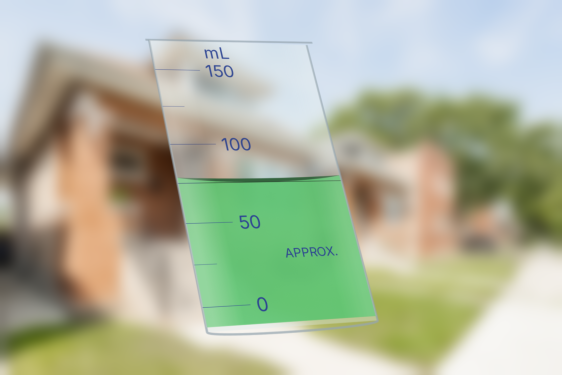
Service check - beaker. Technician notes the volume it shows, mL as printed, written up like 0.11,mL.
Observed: 75,mL
